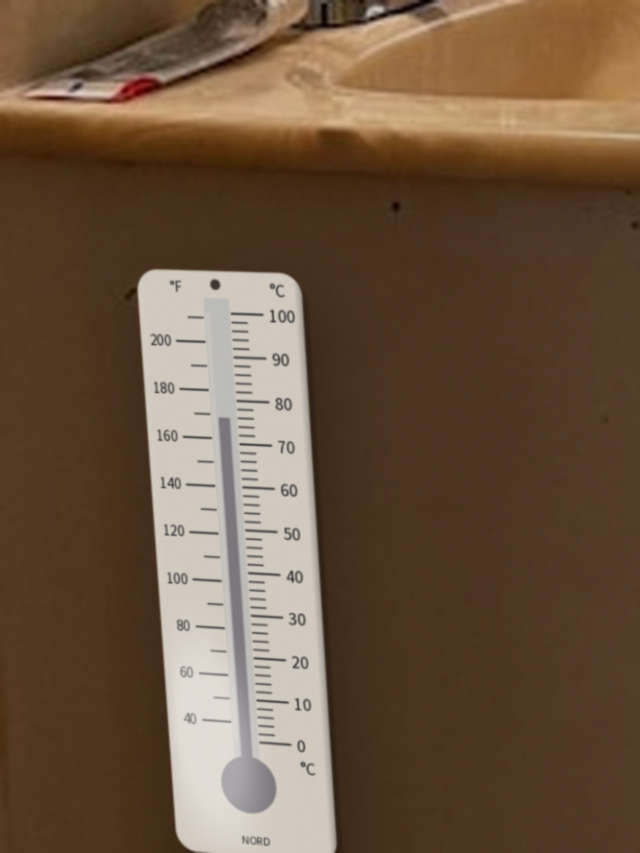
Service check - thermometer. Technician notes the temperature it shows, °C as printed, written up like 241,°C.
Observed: 76,°C
